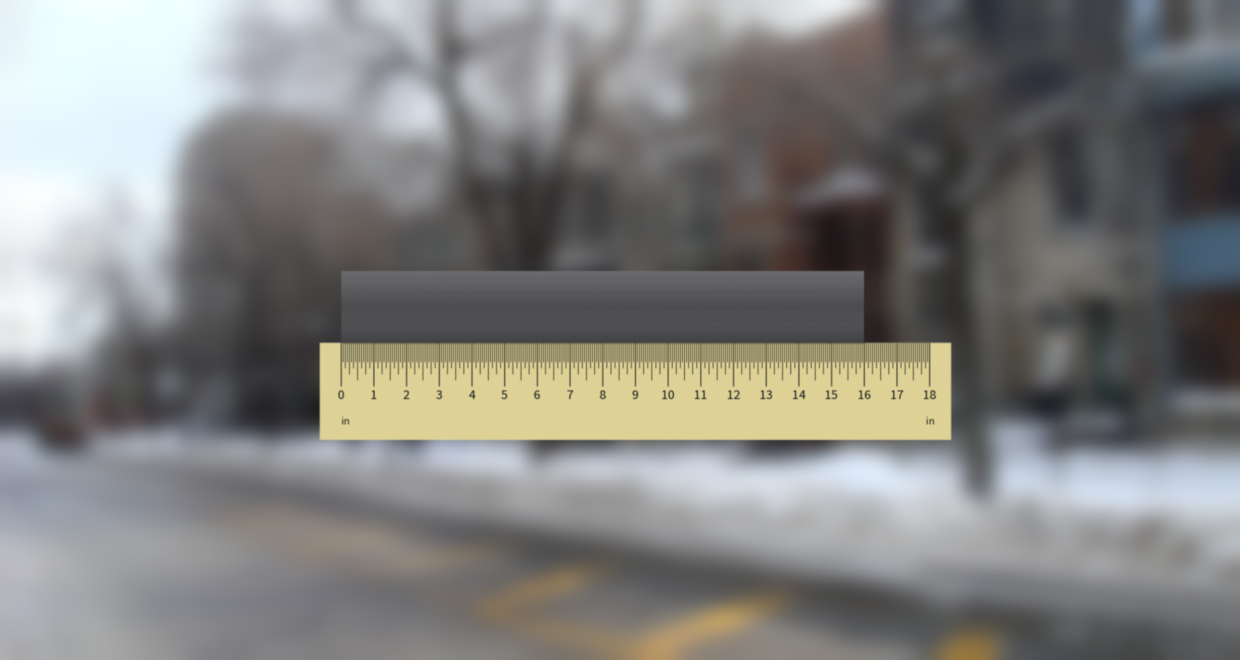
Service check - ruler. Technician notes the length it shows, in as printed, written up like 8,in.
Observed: 16,in
